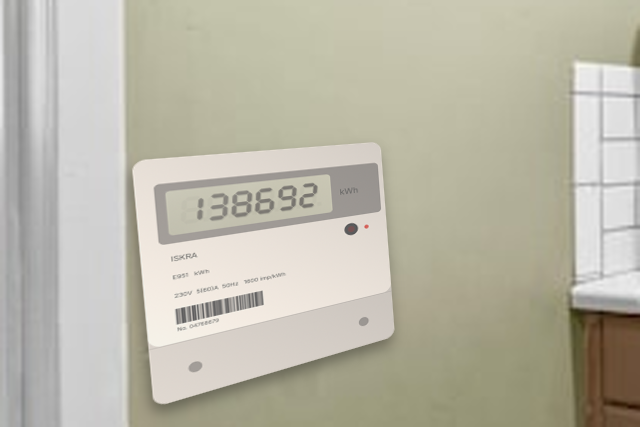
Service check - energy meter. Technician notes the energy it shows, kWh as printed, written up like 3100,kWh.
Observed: 138692,kWh
